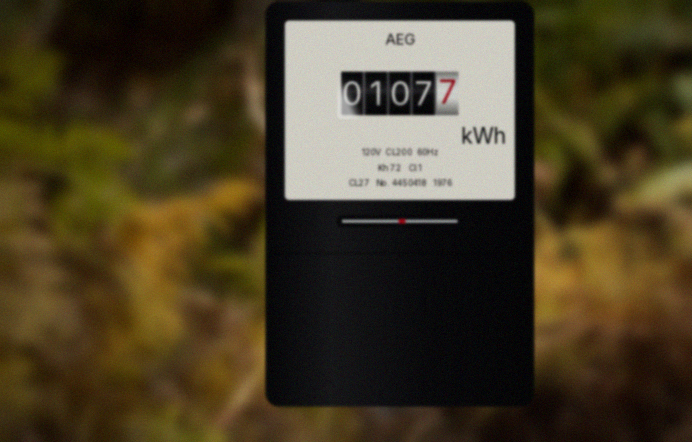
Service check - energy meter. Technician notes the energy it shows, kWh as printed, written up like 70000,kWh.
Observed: 107.7,kWh
